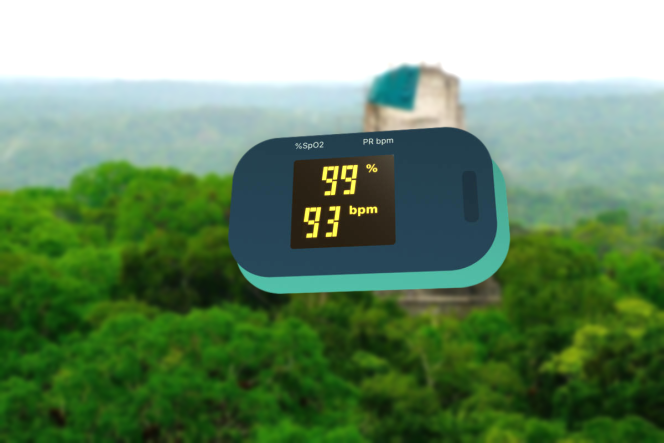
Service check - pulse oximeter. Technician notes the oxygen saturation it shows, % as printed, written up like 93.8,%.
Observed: 99,%
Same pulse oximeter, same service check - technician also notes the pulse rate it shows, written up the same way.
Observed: 93,bpm
